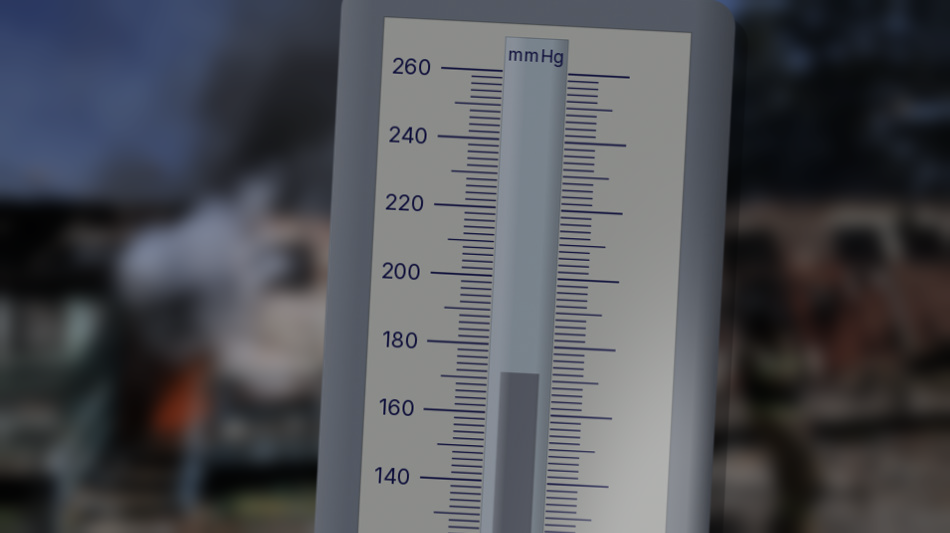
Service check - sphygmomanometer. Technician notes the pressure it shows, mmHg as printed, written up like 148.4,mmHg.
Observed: 172,mmHg
